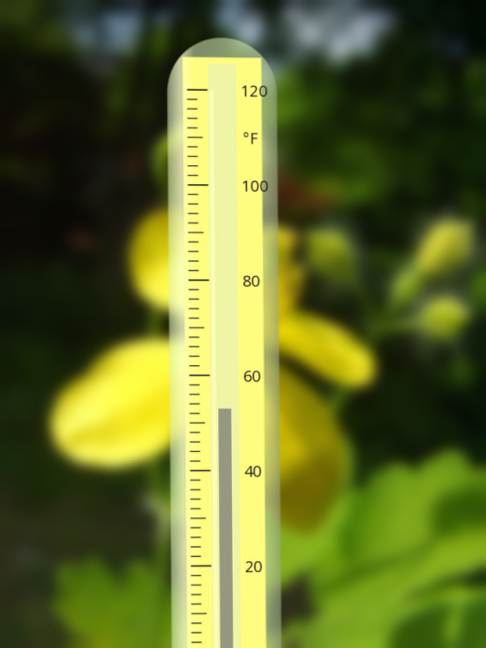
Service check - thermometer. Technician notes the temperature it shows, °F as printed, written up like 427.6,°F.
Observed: 53,°F
